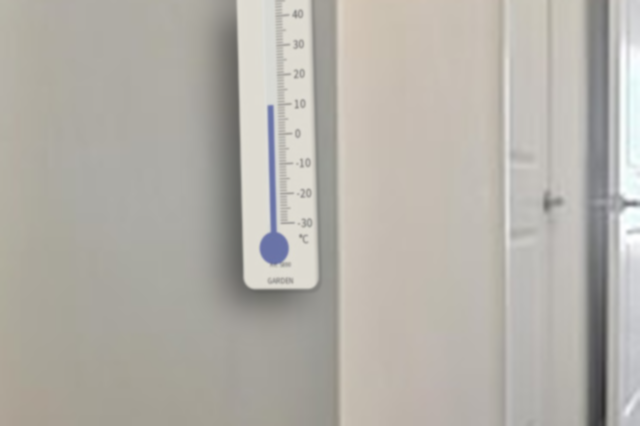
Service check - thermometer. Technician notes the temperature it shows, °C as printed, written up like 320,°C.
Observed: 10,°C
